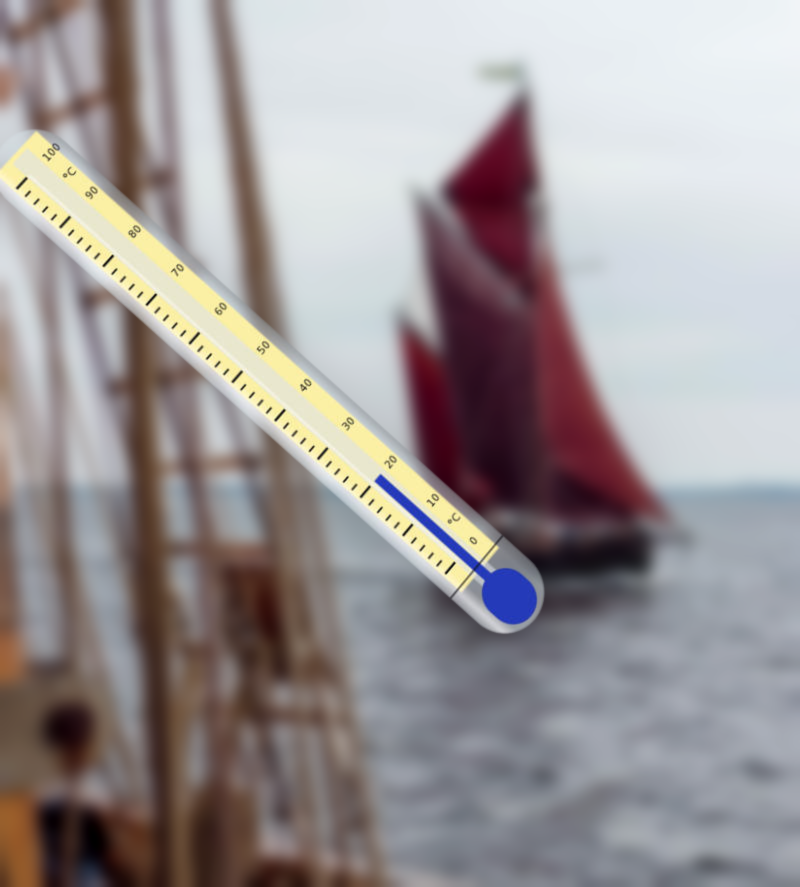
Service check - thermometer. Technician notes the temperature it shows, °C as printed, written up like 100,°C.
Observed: 20,°C
